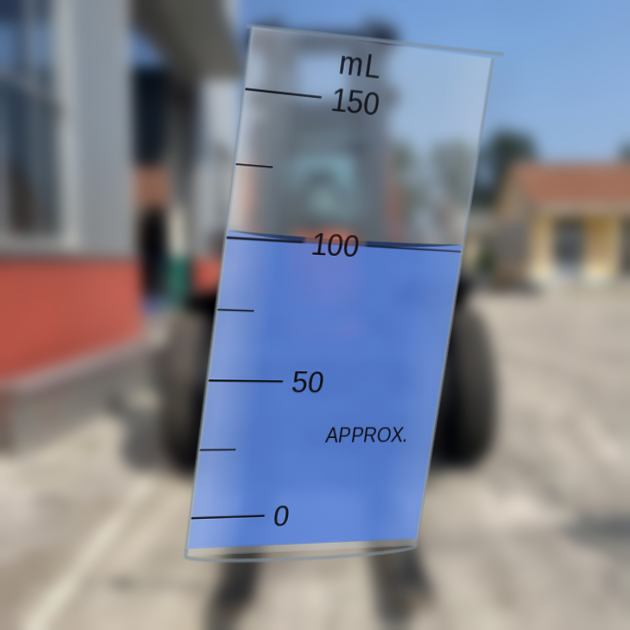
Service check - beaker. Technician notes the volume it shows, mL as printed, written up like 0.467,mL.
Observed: 100,mL
